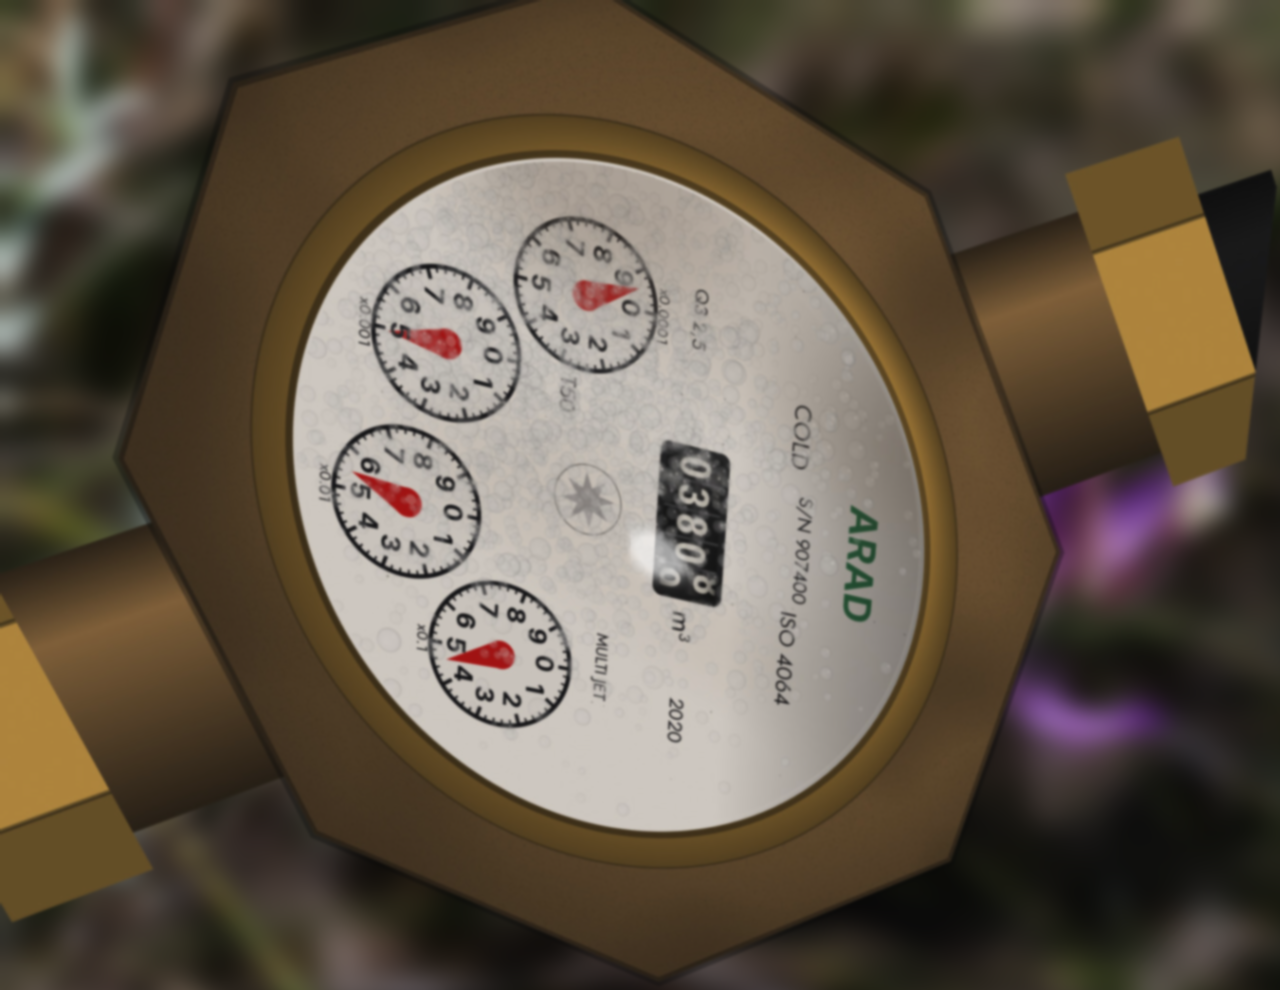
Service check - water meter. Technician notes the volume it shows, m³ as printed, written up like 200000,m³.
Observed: 3808.4549,m³
